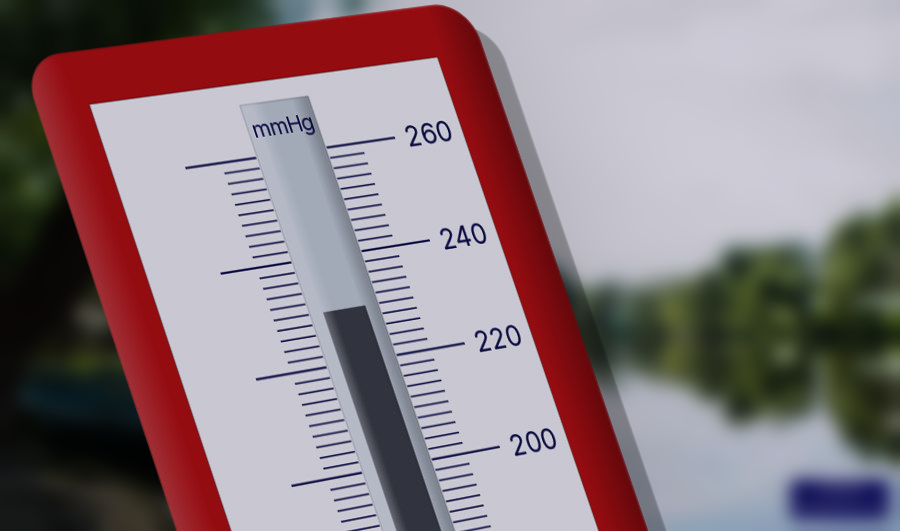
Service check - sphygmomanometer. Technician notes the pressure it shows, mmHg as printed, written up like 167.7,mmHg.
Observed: 230,mmHg
